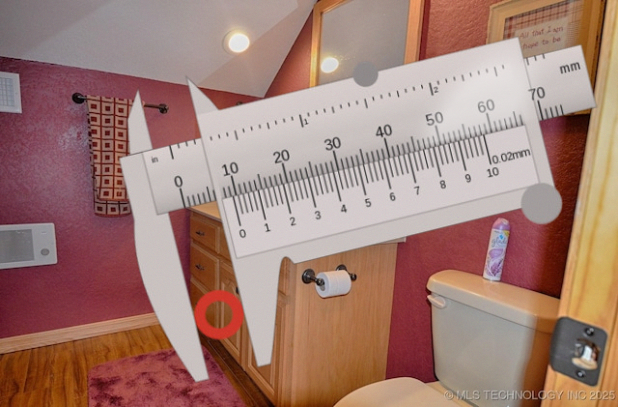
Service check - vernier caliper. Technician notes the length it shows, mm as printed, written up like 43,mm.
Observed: 9.4,mm
